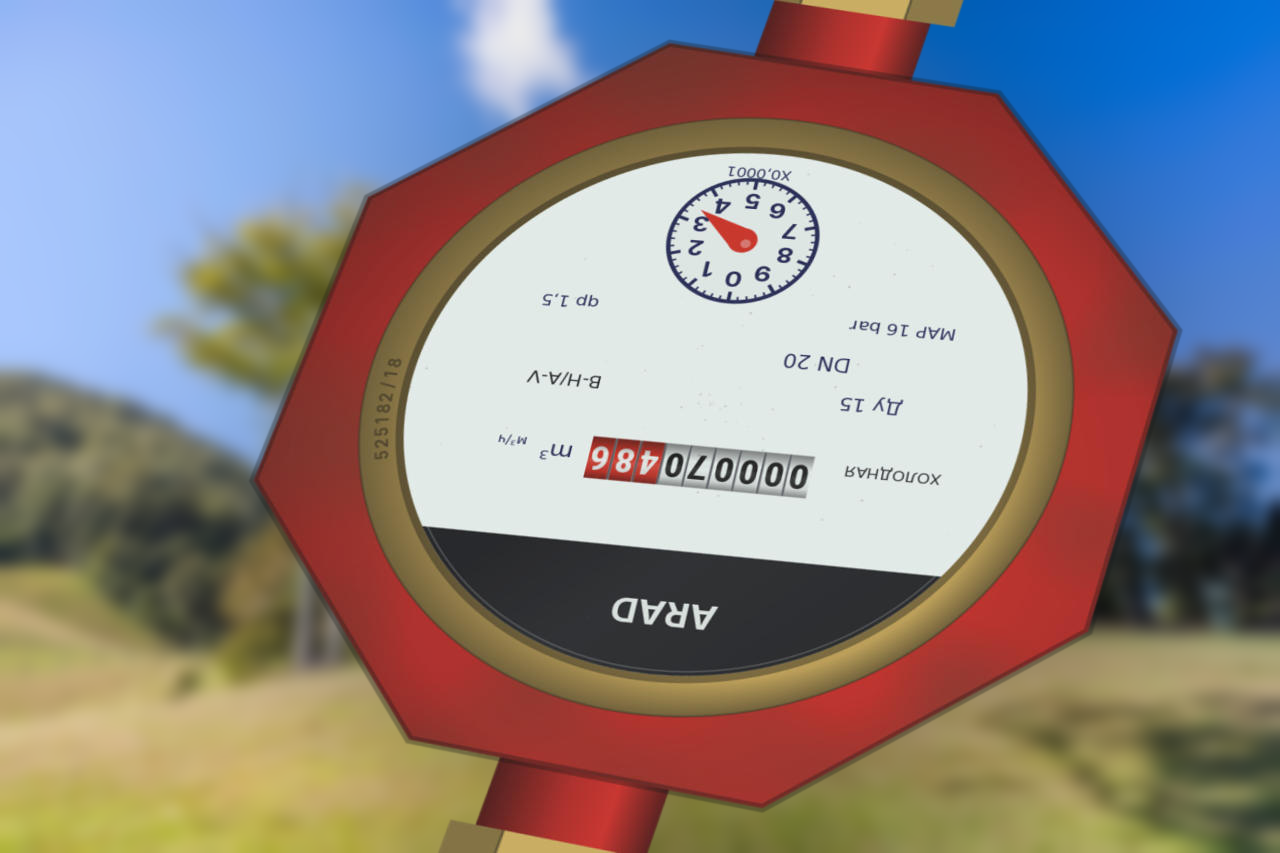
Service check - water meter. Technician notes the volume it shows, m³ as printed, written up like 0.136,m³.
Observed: 70.4863,m³
